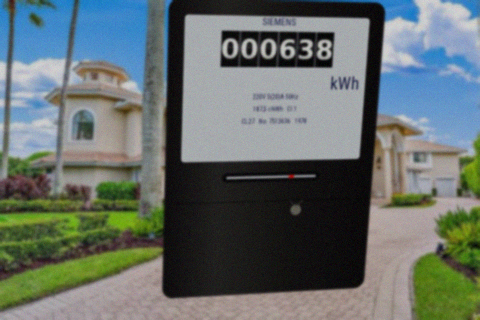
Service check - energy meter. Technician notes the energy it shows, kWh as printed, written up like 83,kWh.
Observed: 638,kWh
